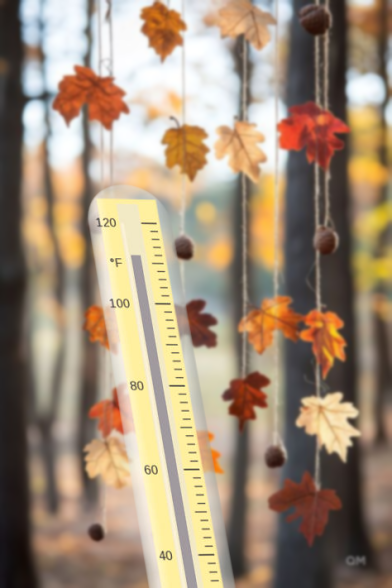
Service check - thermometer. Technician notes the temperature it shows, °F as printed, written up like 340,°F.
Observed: 112,°F
